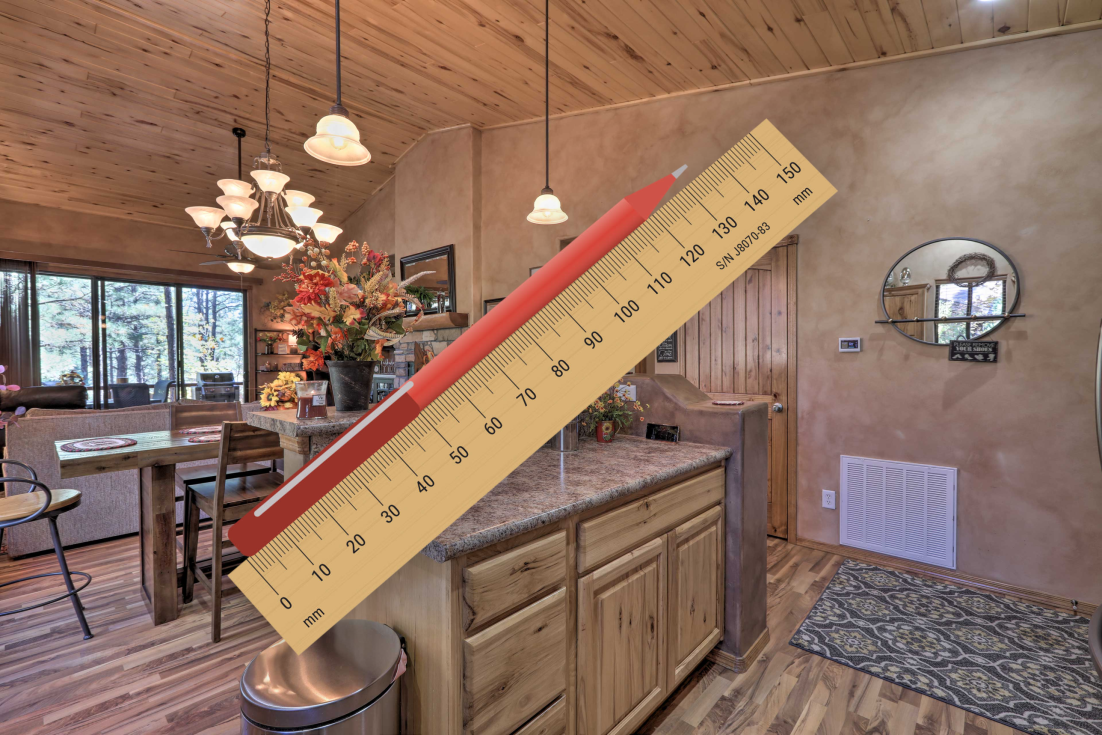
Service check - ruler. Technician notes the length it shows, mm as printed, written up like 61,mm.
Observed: 134,mm
